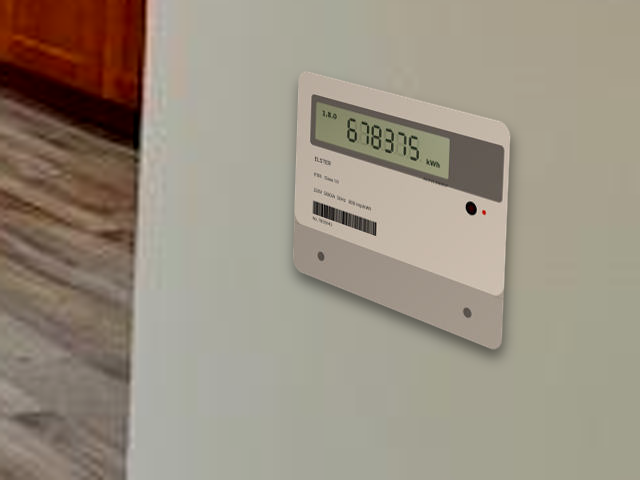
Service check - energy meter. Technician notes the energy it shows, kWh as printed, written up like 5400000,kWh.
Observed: 678375,kWh
